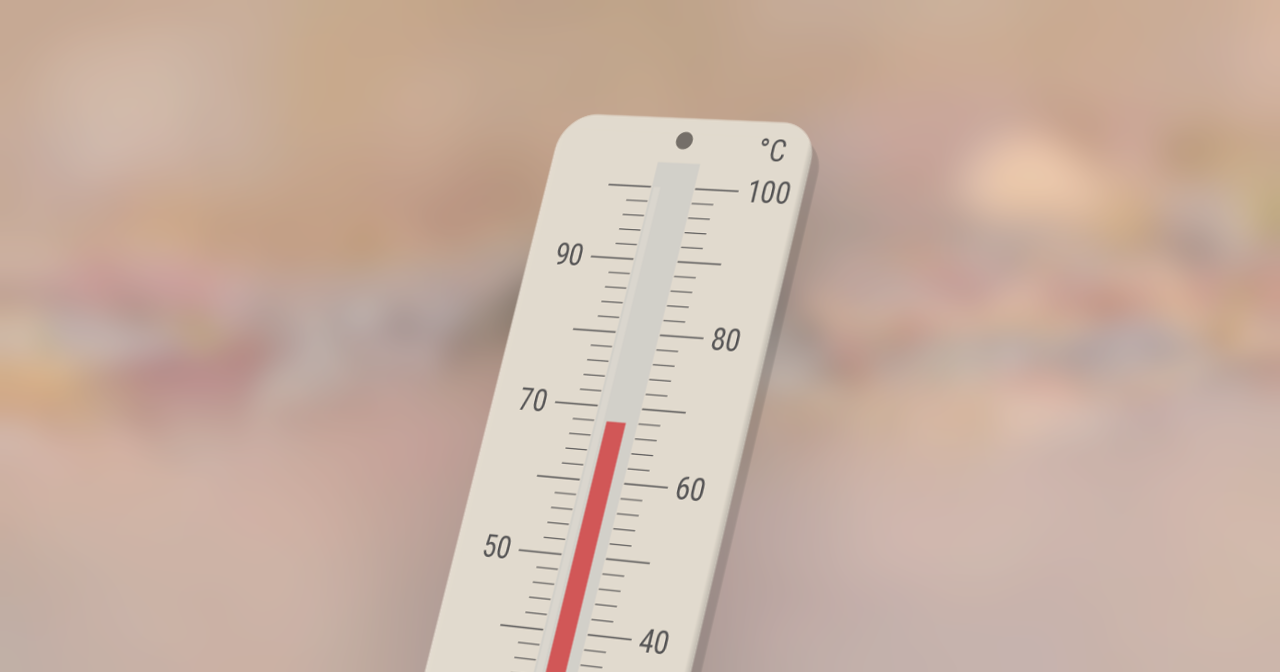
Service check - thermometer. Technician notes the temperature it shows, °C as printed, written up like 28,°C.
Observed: 68,°C
